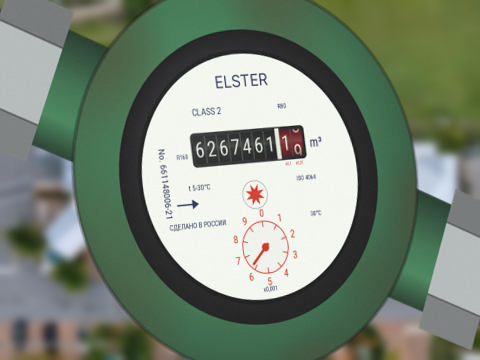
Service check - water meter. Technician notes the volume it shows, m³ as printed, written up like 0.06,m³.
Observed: 6267461.186,m³
